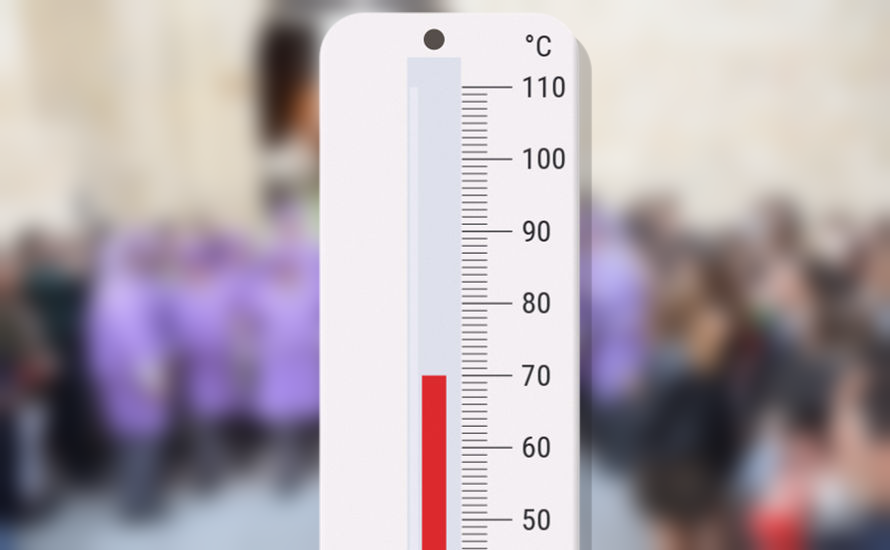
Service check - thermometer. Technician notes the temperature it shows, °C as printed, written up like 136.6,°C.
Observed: 70,°C
